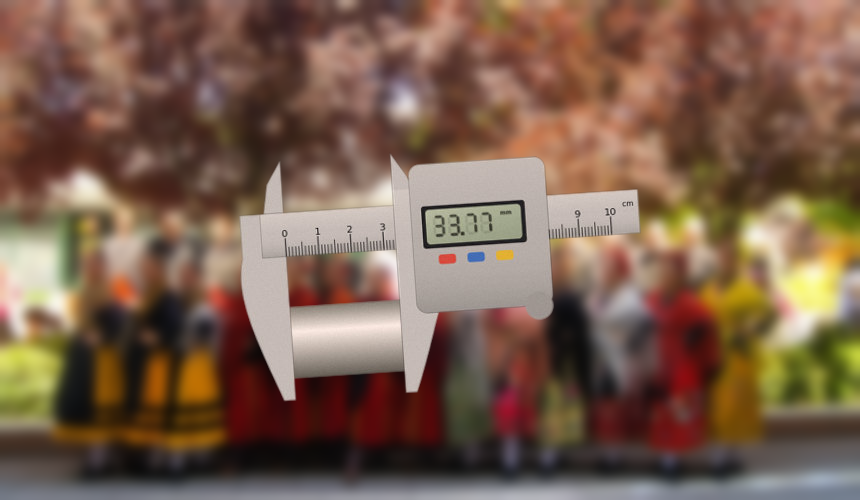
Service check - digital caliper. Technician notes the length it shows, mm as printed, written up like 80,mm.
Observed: 33.77,mm
